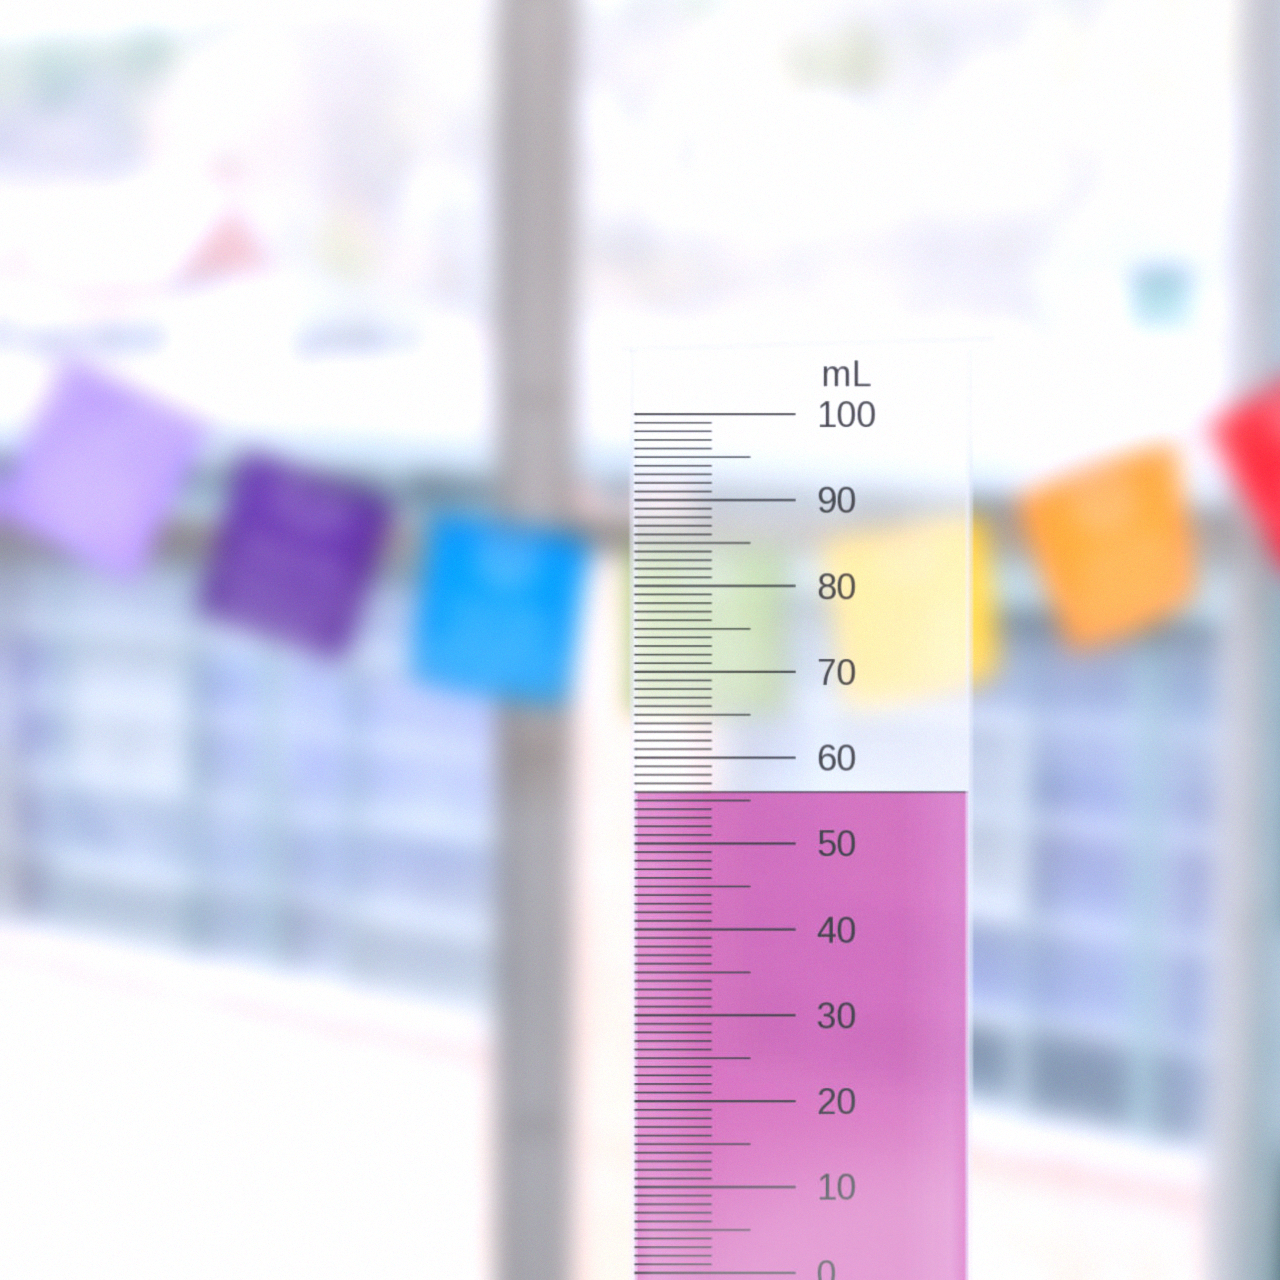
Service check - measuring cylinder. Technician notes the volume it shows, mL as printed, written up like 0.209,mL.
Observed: 56,mL
